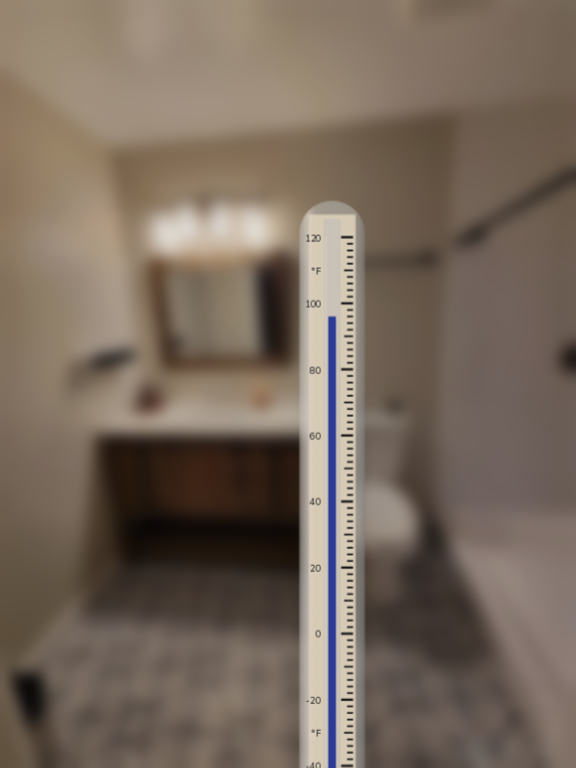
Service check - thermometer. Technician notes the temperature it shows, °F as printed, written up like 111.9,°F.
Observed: 96,°F
